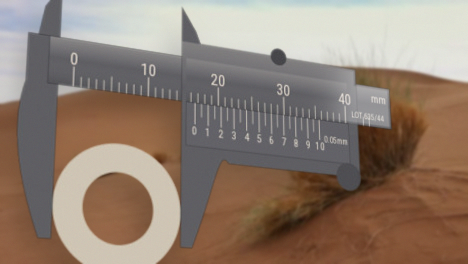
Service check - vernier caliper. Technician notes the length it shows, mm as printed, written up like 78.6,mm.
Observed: 16.6,mm
